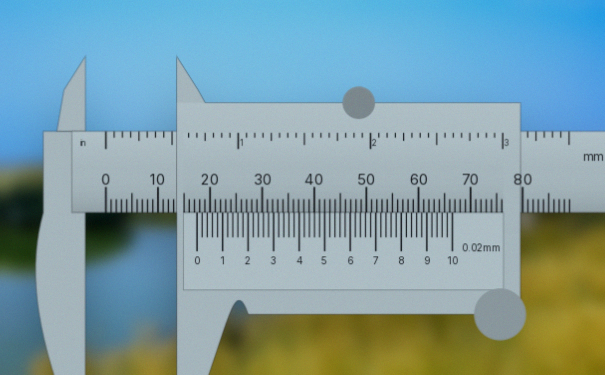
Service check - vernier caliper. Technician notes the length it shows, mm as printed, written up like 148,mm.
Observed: 17.5,mm
